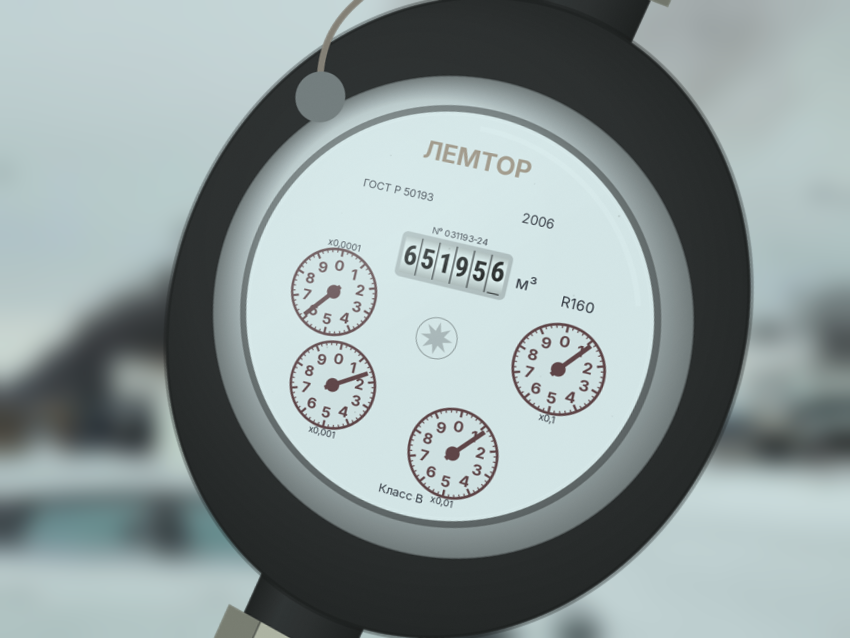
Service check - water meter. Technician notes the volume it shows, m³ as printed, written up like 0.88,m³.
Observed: 651956.1116,m³
